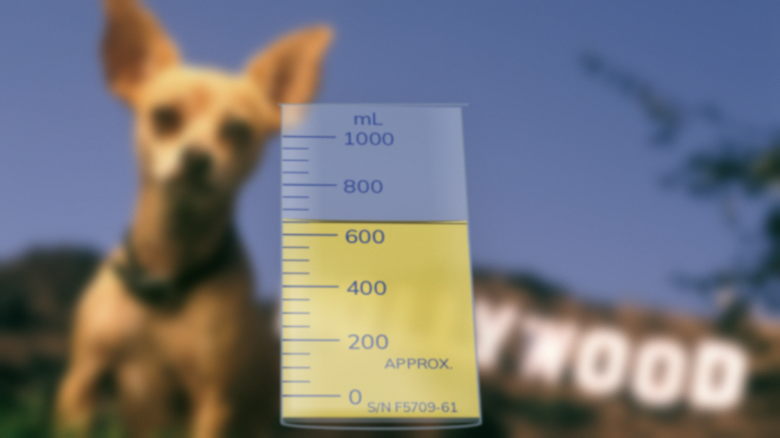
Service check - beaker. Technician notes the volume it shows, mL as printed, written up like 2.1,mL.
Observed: 650,mL
